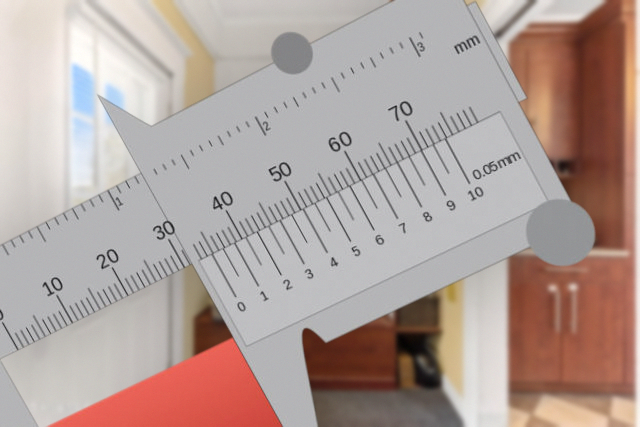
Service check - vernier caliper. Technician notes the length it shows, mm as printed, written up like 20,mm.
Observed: 34.8,mm
